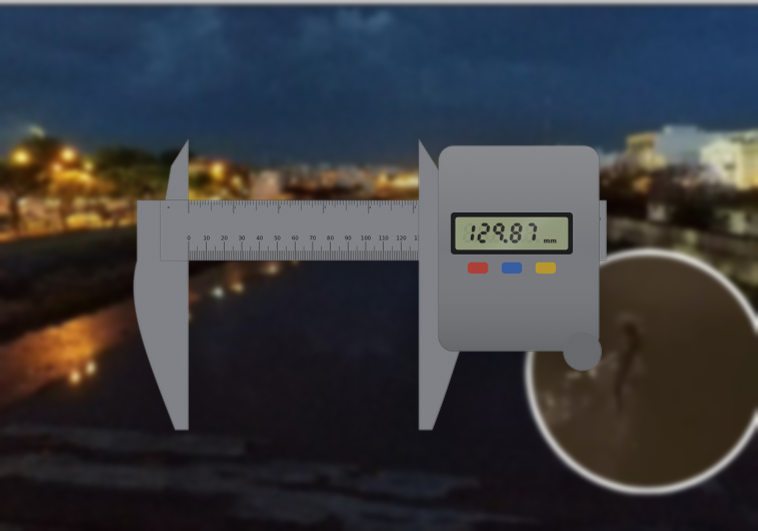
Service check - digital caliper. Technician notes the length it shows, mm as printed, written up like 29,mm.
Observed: 129.87,mm
